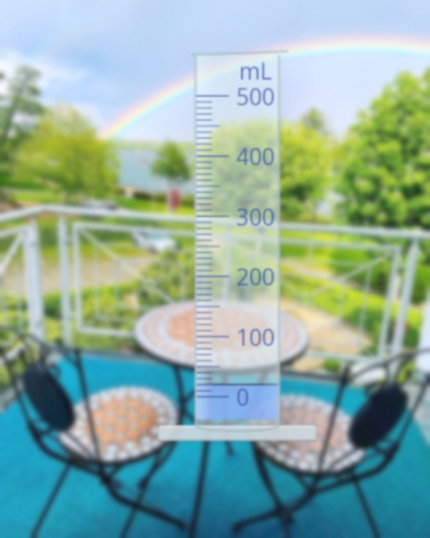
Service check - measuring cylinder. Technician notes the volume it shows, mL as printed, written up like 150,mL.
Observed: 20,mL
